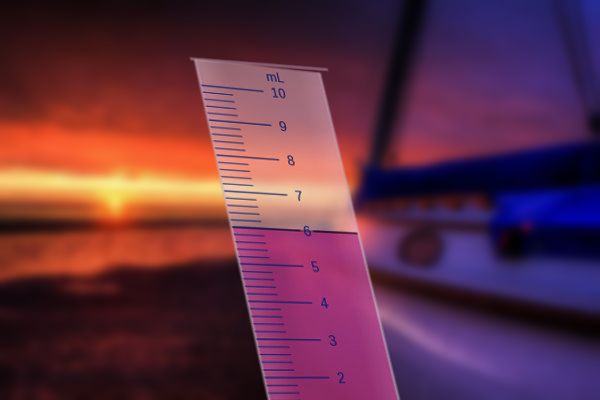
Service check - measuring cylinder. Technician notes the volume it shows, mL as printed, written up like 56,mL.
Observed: 6,mL
